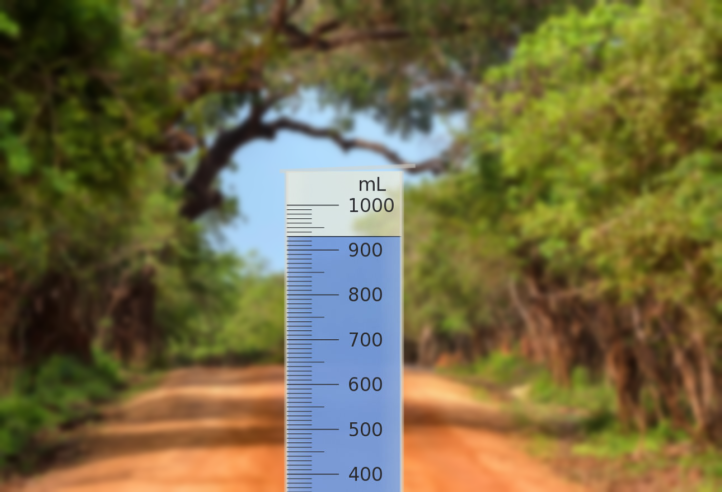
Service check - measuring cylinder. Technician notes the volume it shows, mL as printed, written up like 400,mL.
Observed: 930,mL
